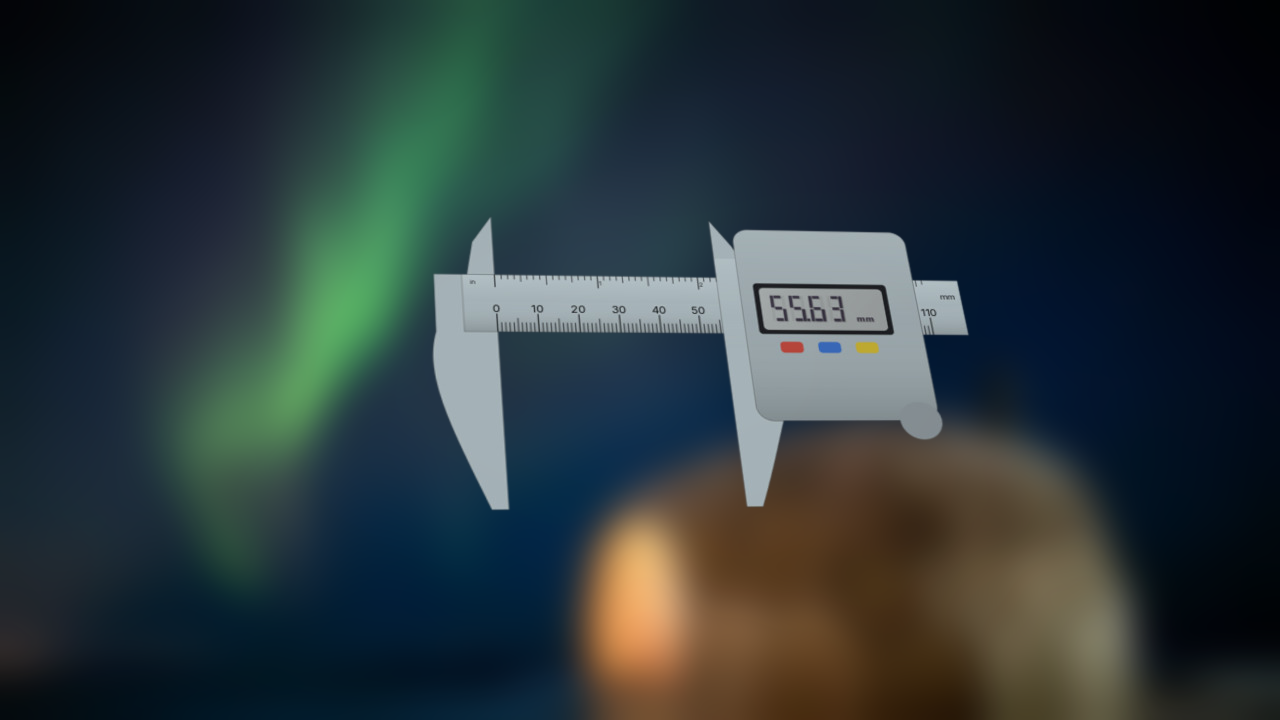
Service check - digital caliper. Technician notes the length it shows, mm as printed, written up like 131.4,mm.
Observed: 55.63,mm
